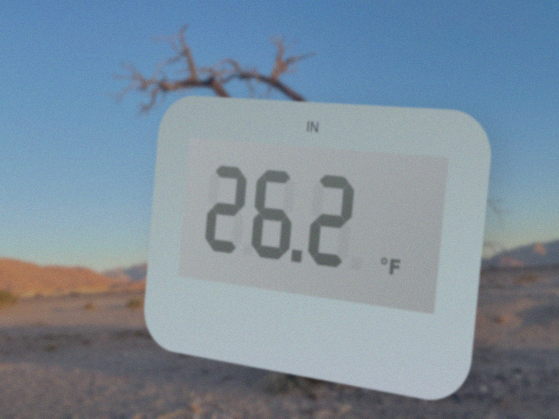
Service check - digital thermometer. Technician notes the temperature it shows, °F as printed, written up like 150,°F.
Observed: 26.2,°F
